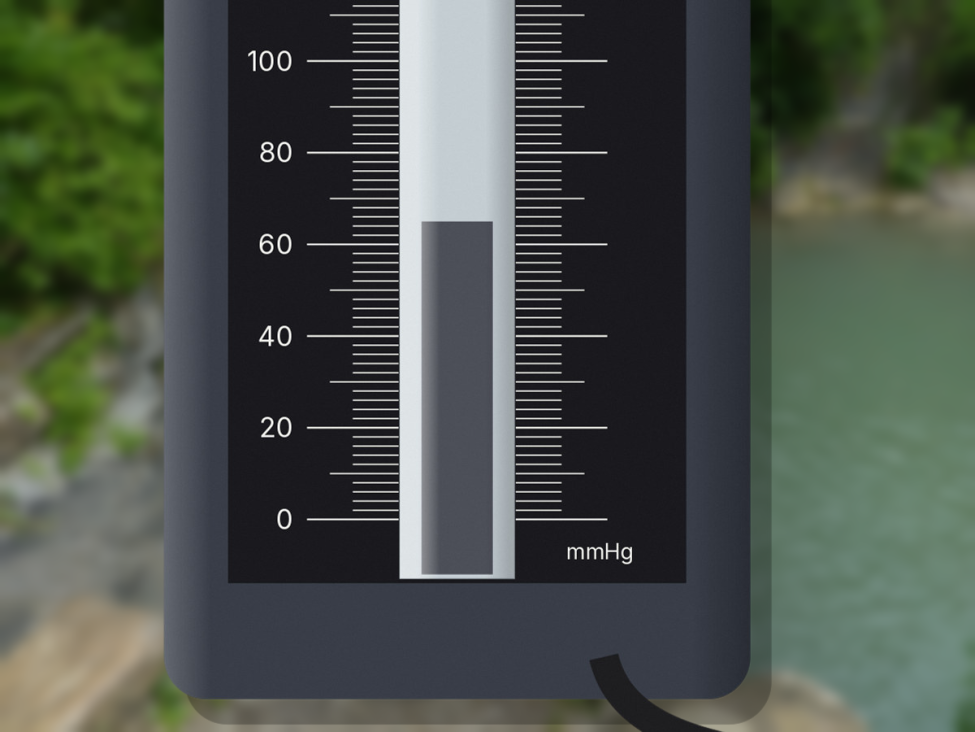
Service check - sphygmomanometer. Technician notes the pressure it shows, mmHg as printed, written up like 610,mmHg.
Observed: 65,mmHg
